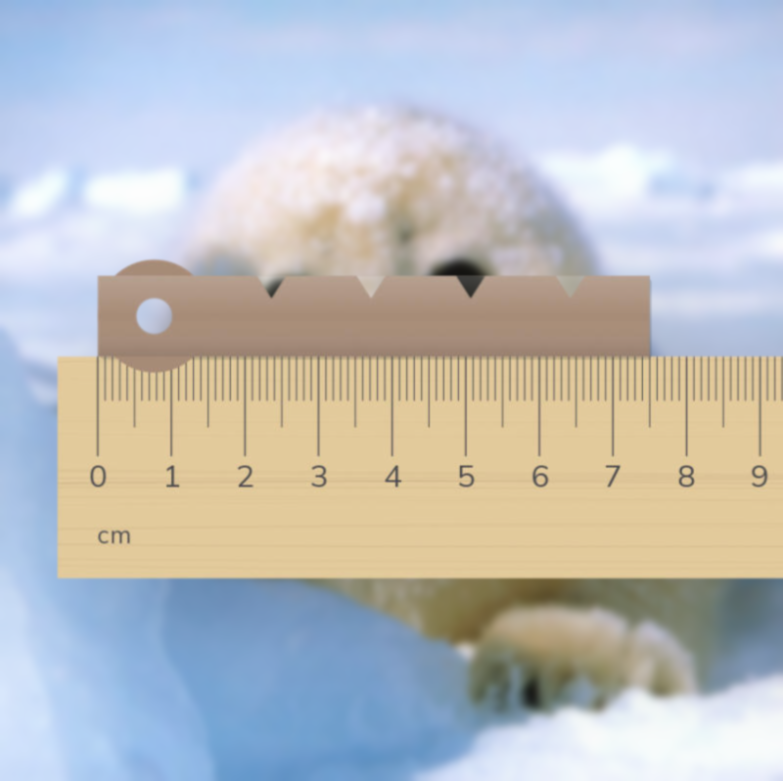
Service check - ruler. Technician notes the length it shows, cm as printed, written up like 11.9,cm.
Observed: 7.5,cm
